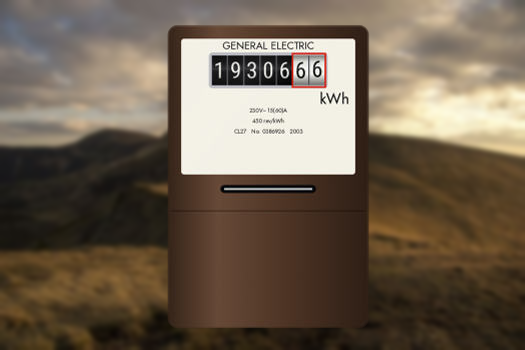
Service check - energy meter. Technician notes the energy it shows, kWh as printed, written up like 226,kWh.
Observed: 19306.66,kWh
